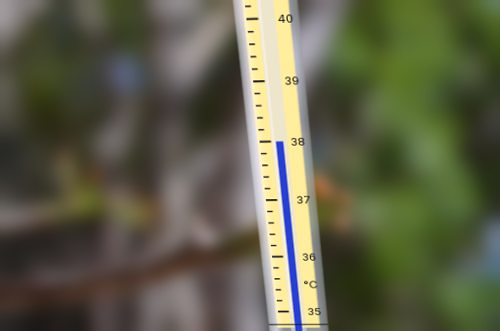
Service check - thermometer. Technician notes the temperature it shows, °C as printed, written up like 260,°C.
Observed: 38,°C
